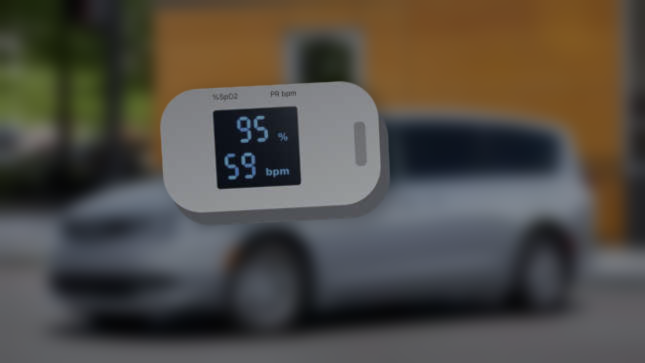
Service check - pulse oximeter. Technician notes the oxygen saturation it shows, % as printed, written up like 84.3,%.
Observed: 95,%
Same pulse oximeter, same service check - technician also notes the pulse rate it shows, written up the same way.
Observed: 59,bpm
